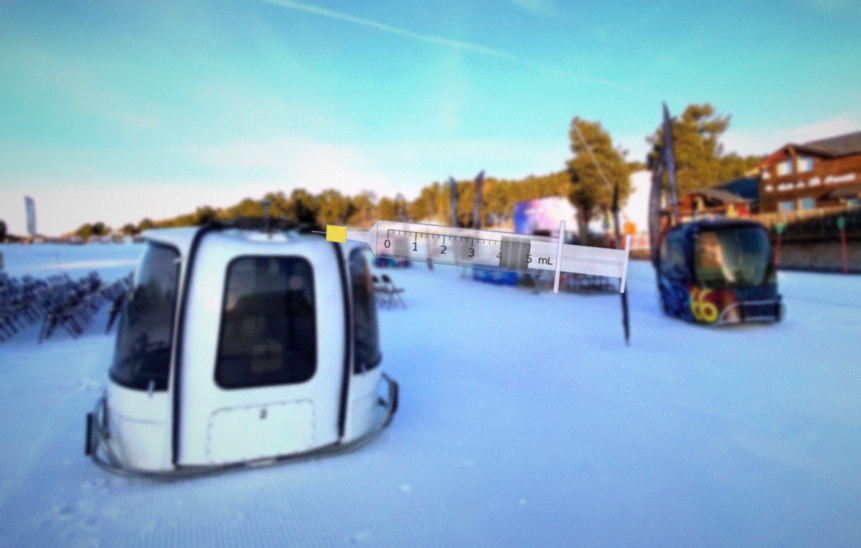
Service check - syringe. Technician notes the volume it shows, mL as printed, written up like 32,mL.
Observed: 4,mL
